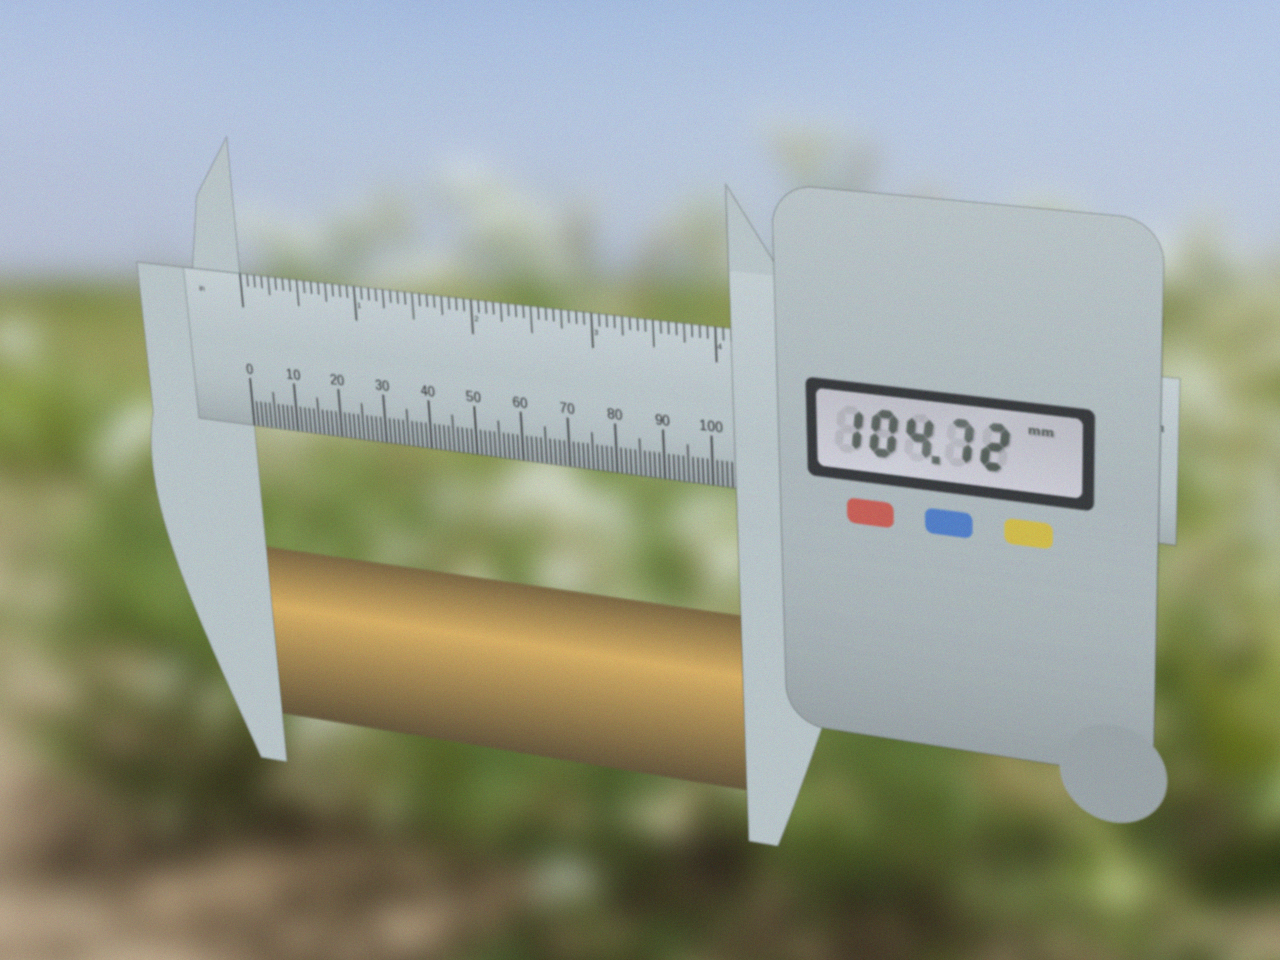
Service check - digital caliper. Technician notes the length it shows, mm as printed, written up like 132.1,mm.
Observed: 104.72,mm
